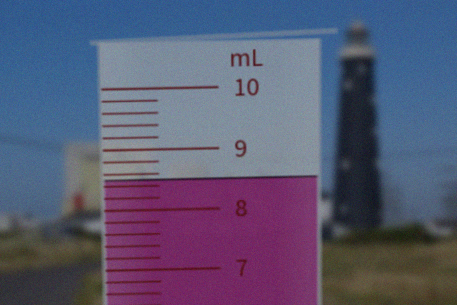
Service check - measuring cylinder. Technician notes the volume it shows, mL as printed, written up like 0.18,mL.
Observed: 8.5,mL
